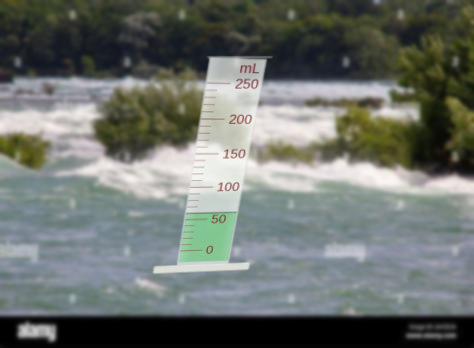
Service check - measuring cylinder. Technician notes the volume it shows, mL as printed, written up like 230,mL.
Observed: 60,mL
